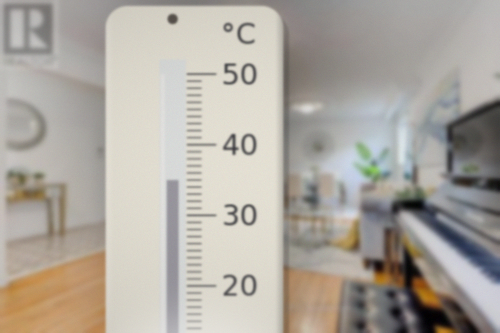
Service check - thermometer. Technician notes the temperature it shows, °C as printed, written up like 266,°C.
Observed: 35,°C
